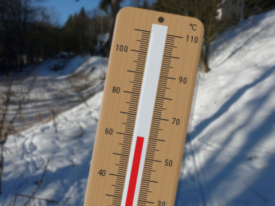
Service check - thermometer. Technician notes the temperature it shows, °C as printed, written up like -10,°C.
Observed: 60,°C
